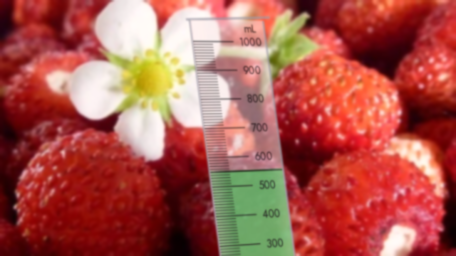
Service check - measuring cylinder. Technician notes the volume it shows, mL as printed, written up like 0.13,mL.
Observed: 550,mL
